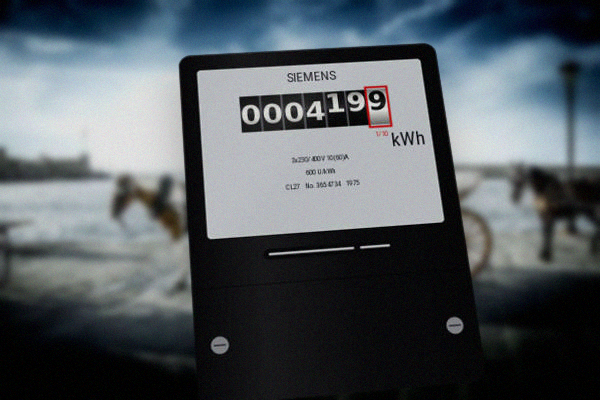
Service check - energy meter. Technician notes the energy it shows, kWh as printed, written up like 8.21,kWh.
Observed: 419.9,kWh
